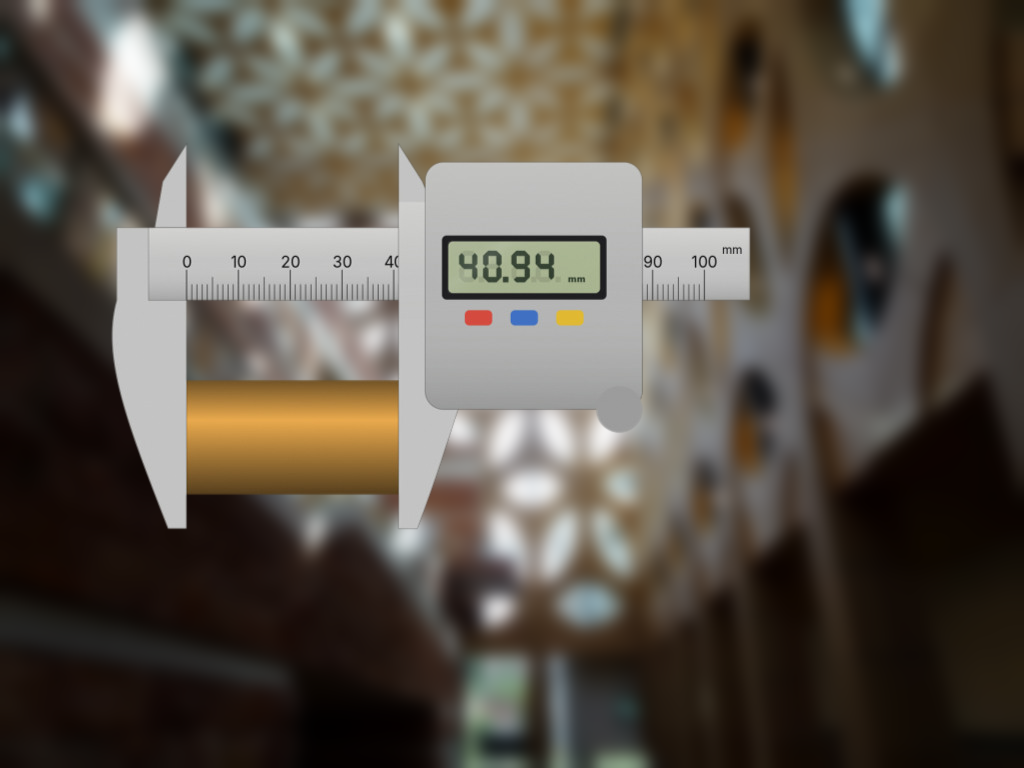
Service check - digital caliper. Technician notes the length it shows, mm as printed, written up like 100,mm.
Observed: 40.94,mm
